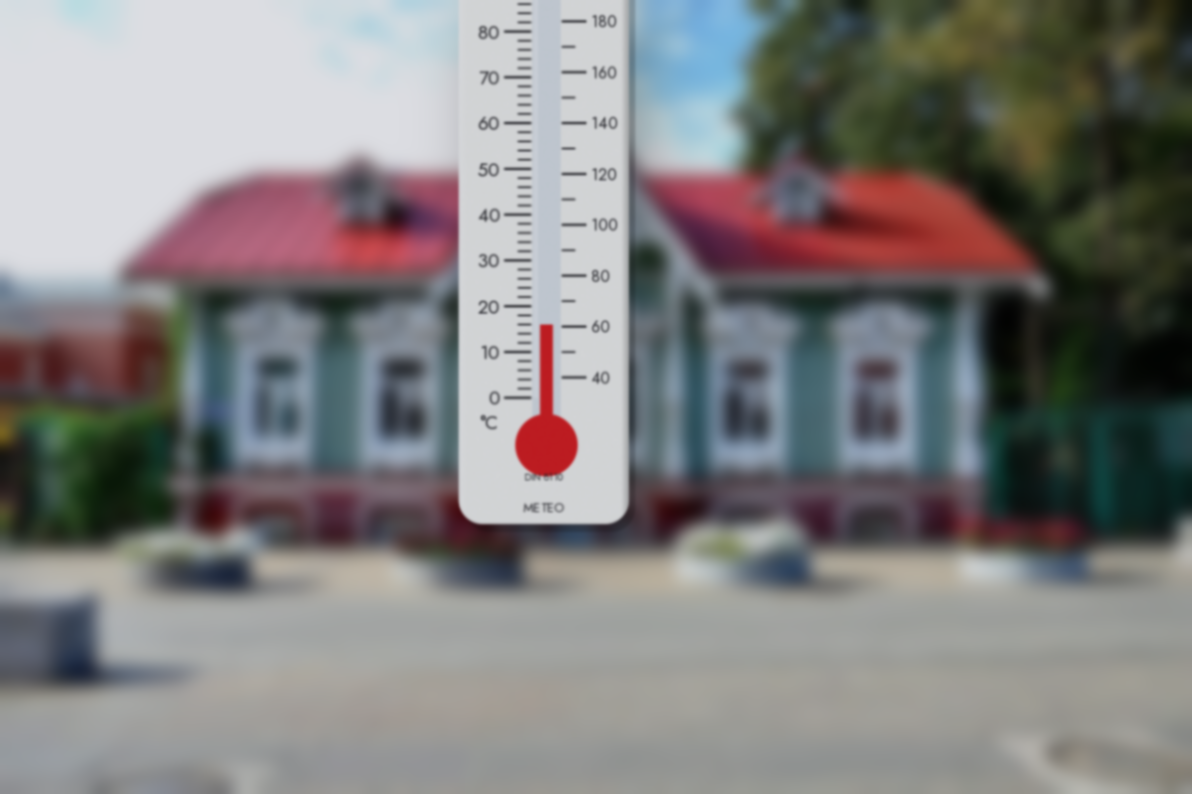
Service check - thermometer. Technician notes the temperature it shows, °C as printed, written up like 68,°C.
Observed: 16,°C
